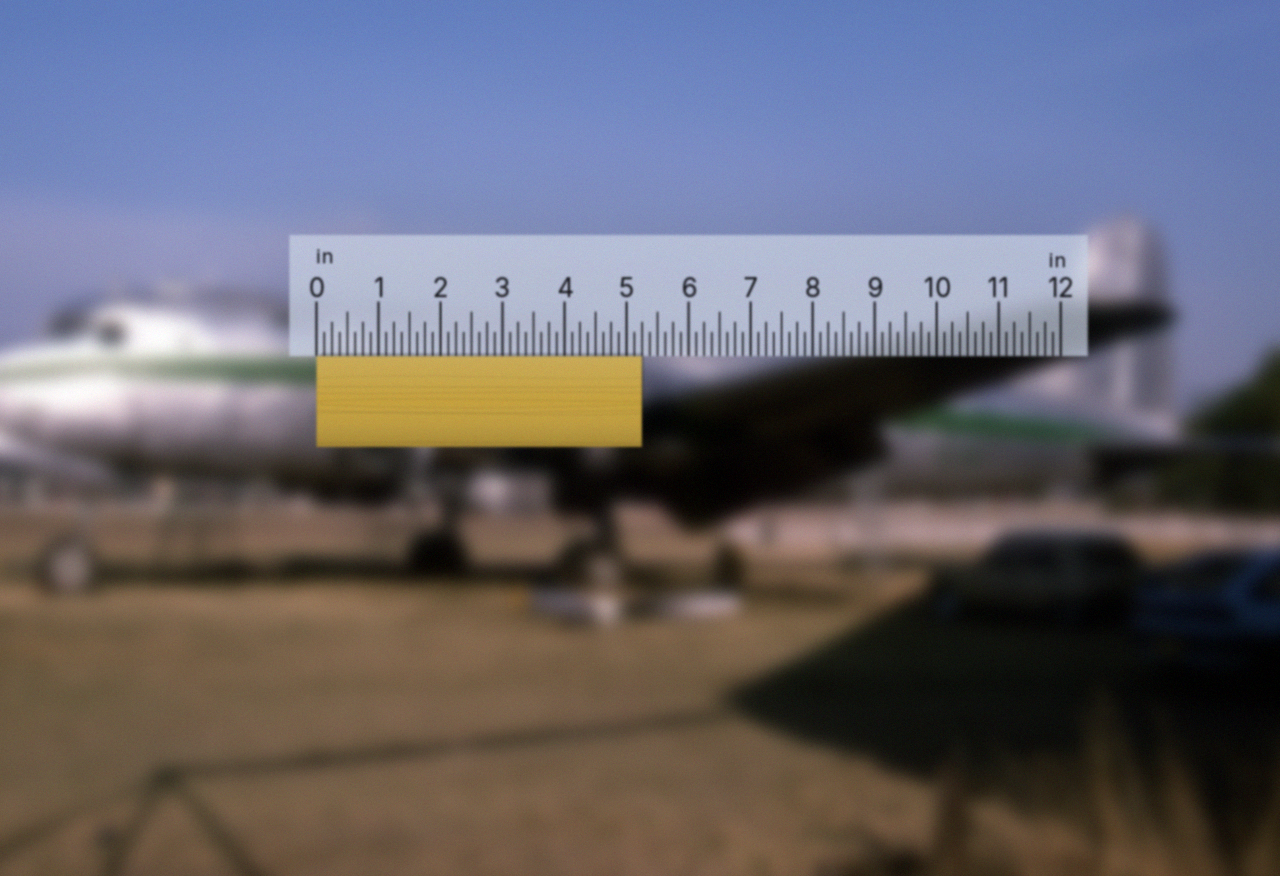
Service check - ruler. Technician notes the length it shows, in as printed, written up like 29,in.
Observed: 5.25,in
